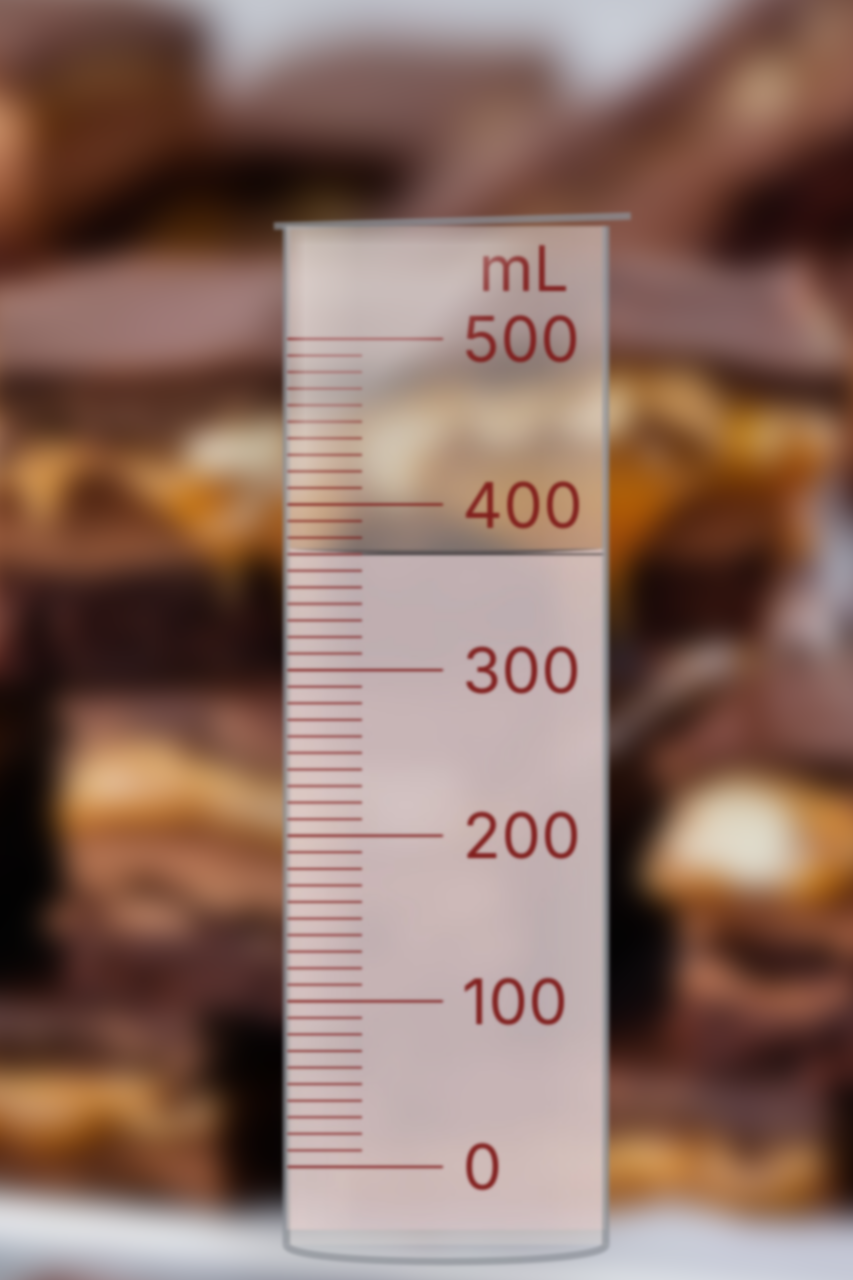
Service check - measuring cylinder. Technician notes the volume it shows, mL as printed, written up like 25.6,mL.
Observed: 370,mL
